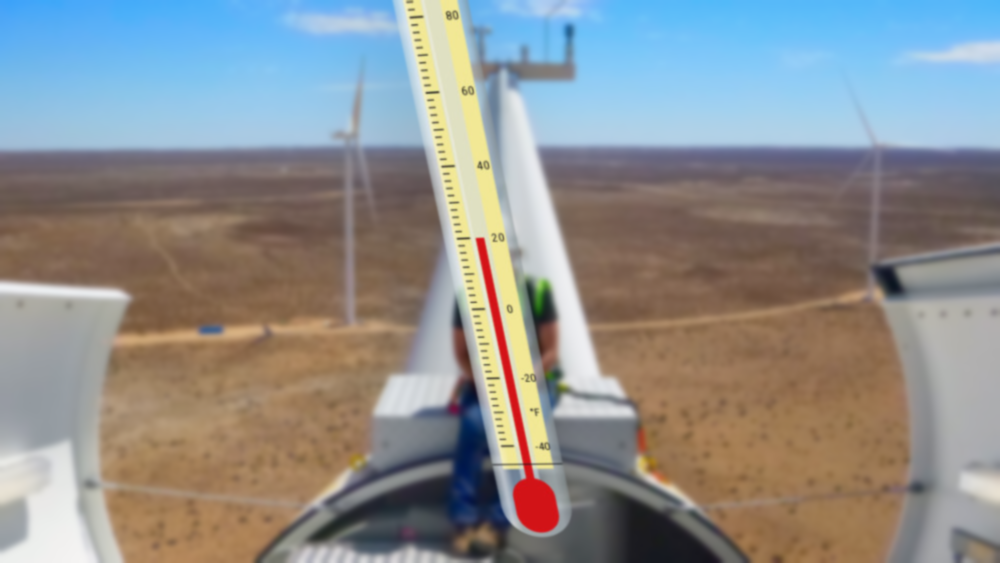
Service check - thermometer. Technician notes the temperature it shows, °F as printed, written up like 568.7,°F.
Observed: 20,°F
